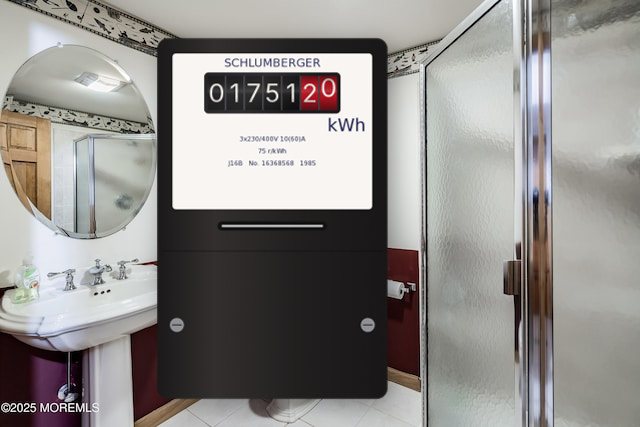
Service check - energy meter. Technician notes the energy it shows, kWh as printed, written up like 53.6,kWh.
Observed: 1751.20,kWh
